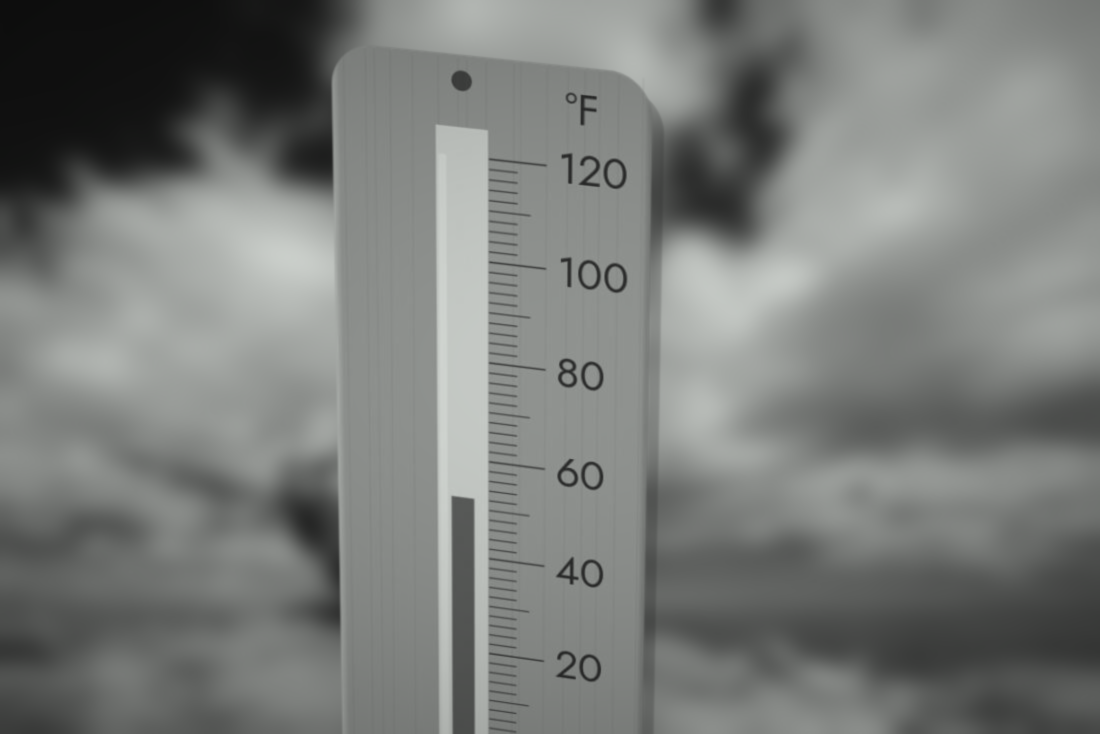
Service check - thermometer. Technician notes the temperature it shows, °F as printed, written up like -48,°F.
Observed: 52,°F
